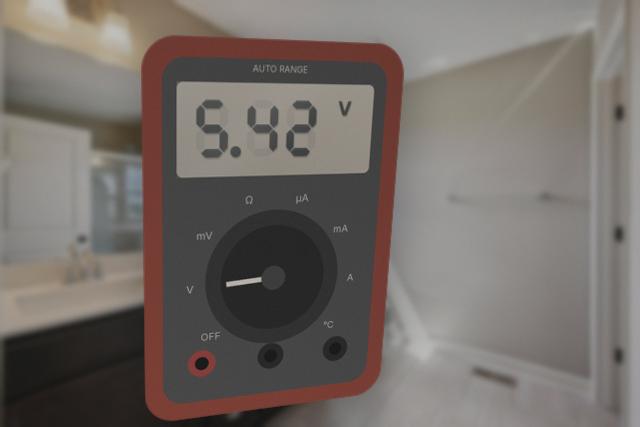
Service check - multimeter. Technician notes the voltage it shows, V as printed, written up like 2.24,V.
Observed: 5.42,V
